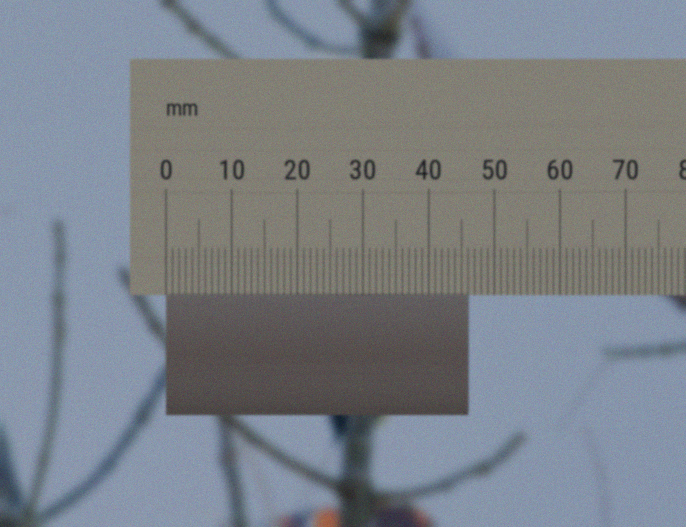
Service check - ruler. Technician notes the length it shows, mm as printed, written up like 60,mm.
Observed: 46,mm
